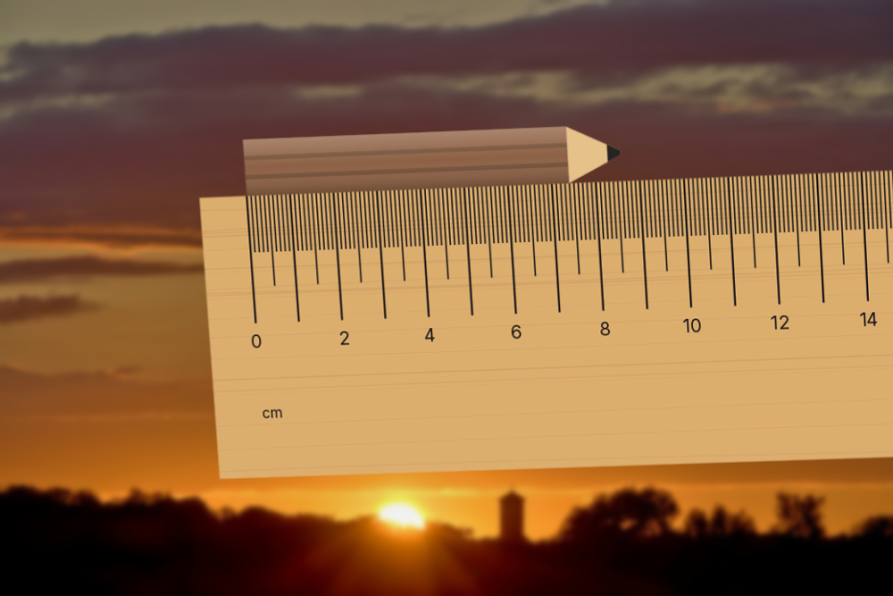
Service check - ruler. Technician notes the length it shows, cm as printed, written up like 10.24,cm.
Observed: 8.6,cm
